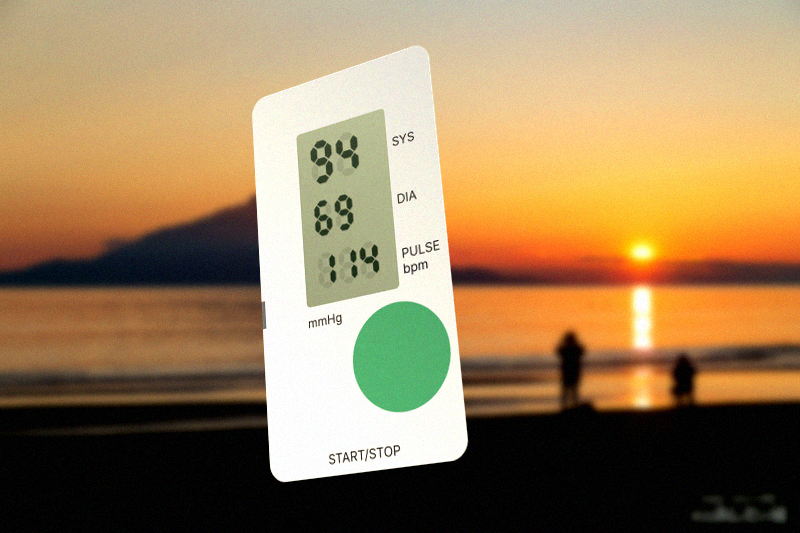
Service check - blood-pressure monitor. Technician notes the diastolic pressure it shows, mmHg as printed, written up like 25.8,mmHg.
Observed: 69,mmHg
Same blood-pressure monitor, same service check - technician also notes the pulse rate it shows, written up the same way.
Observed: 114,bpm
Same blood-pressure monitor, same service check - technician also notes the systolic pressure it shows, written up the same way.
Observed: 94,mmHg
